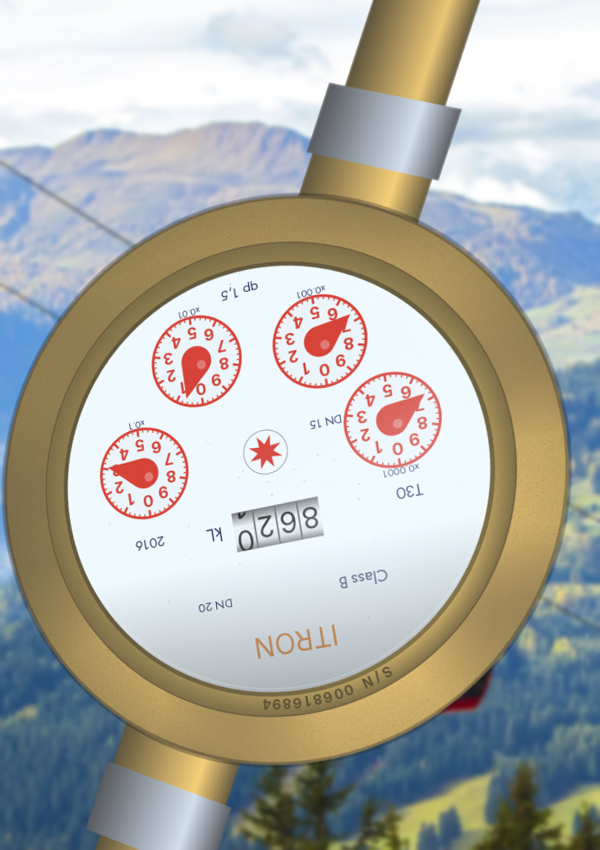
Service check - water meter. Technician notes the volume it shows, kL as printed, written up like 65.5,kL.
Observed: 8620.3066,kL
